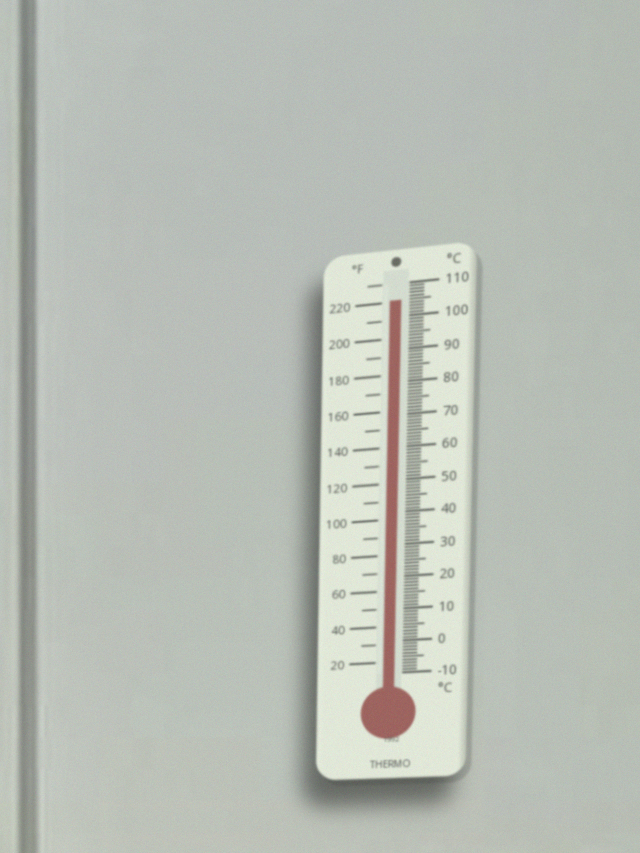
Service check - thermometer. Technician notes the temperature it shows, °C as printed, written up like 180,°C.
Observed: 105,°C
